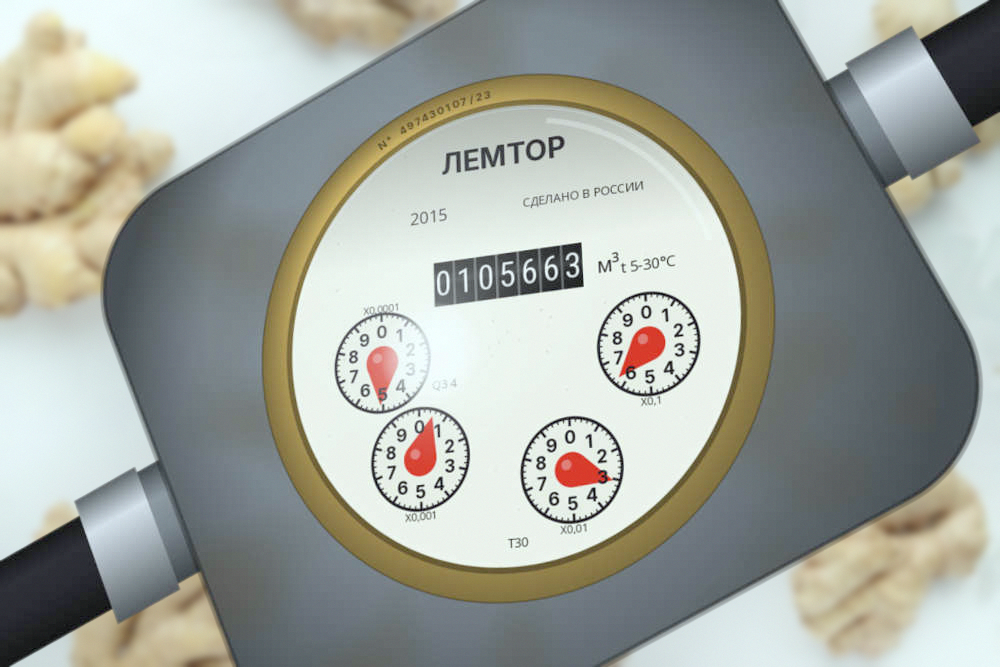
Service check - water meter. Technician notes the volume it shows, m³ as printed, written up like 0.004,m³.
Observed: 105663.6305,m³
